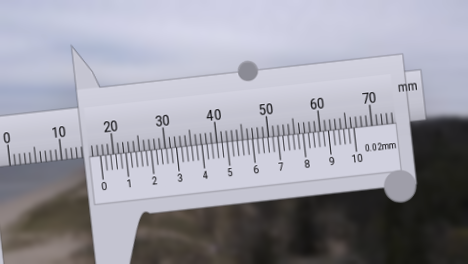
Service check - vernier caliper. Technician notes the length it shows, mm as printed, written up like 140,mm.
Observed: 17.5,mm
